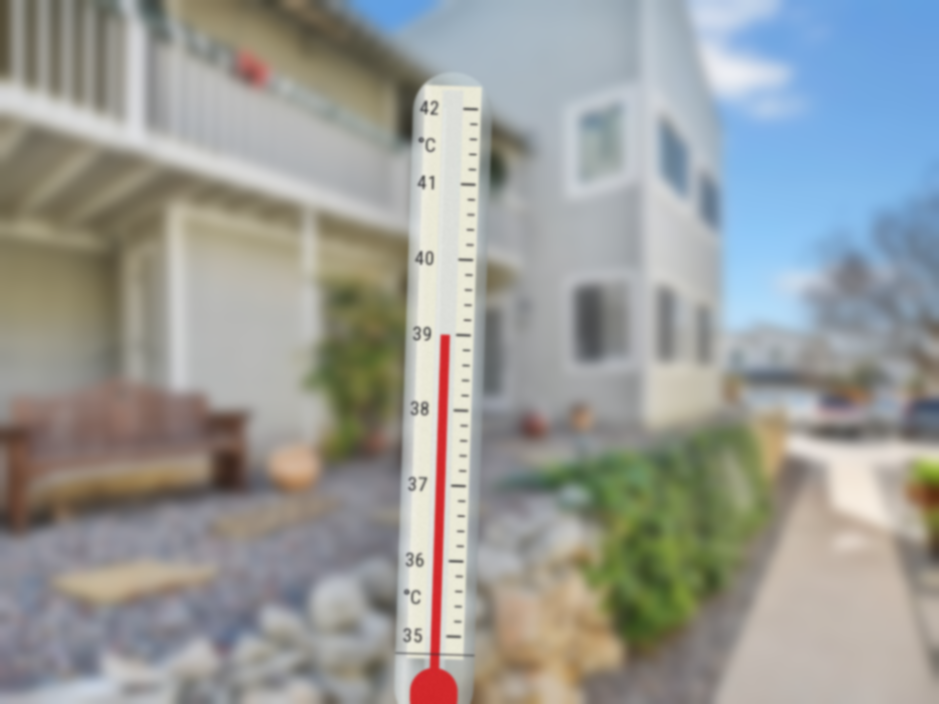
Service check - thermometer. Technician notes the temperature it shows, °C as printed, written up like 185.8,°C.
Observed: 39,°C
